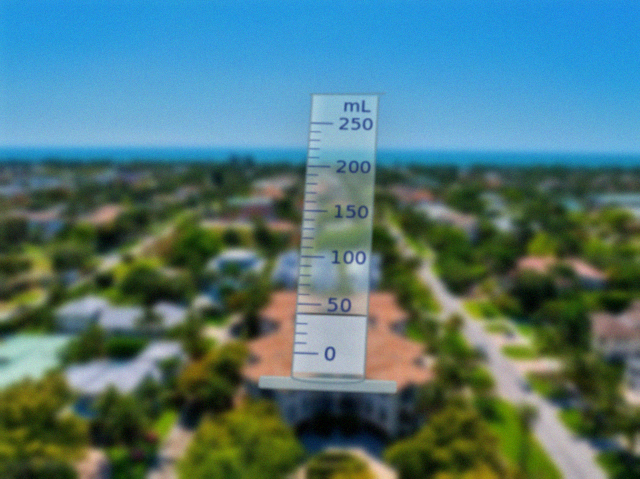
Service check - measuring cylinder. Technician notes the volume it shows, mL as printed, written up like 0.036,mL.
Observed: 40,mL
